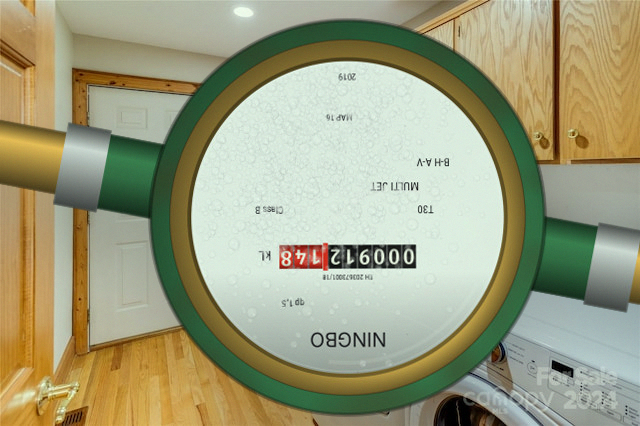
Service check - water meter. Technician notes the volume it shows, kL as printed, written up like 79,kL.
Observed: 912.148,kL
